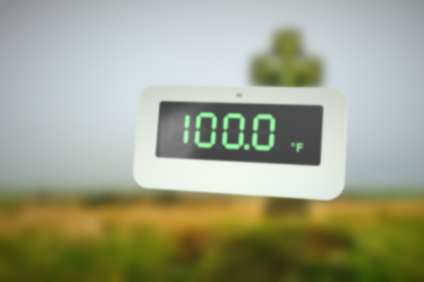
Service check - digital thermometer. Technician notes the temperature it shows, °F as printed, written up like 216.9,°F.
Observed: 100.0,°F
